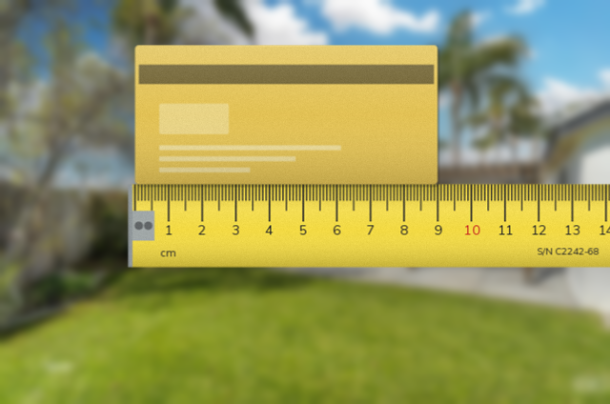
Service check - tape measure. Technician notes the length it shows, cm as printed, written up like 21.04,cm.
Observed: 9,cm
